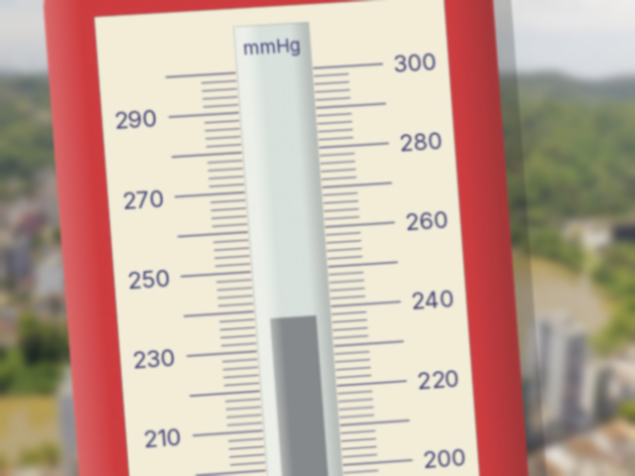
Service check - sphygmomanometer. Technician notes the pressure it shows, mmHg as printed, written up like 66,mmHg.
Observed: 238,mmHg
